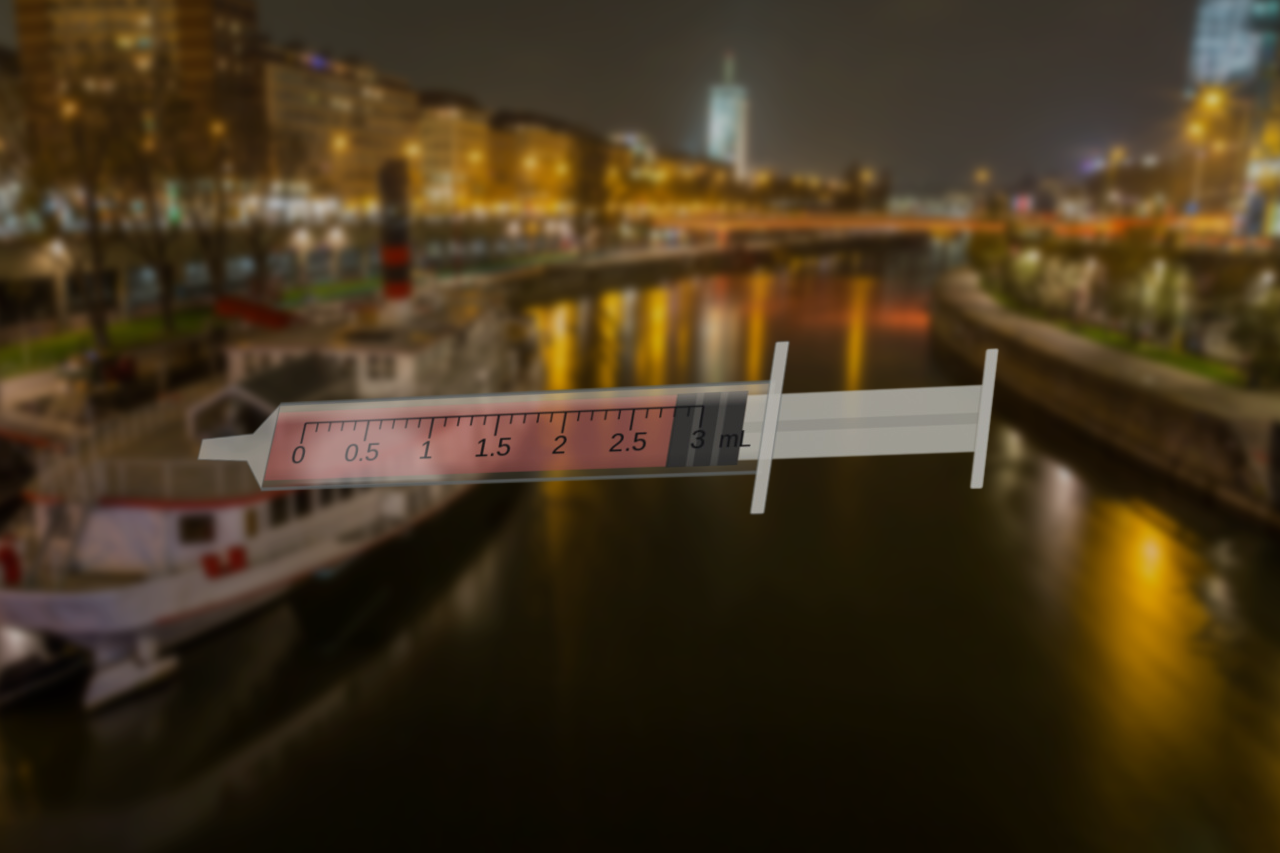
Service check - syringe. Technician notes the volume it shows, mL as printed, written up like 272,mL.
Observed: 2.8,mL
